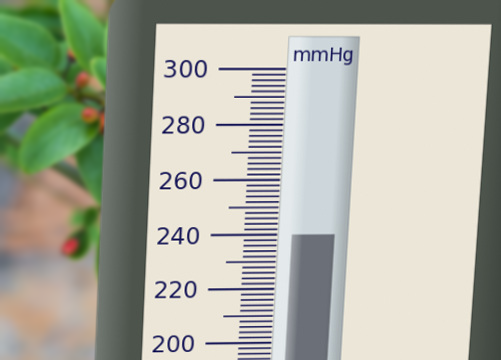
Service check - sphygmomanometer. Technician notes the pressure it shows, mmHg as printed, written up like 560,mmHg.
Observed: 240,mmHg
